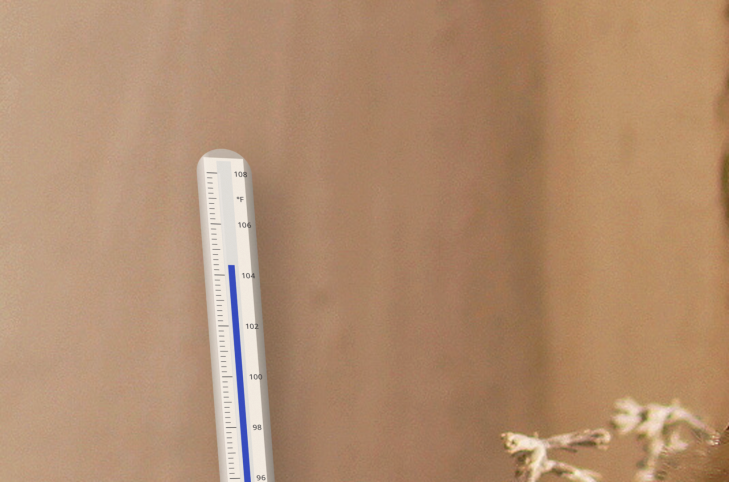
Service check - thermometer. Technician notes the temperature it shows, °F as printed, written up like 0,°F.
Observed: 104.4,°F
